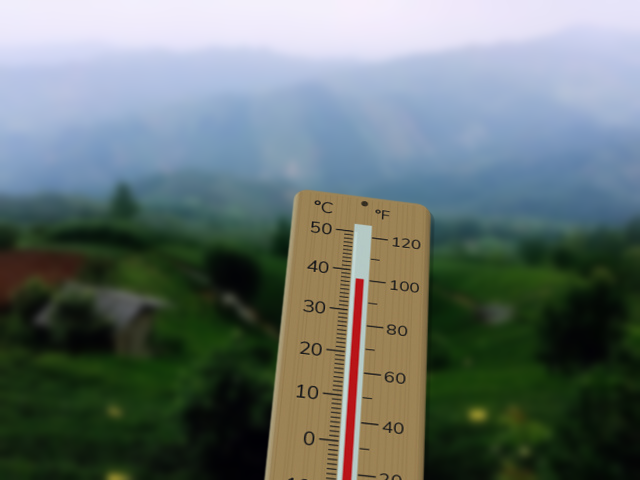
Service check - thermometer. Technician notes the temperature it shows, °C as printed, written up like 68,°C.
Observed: 38,°C
